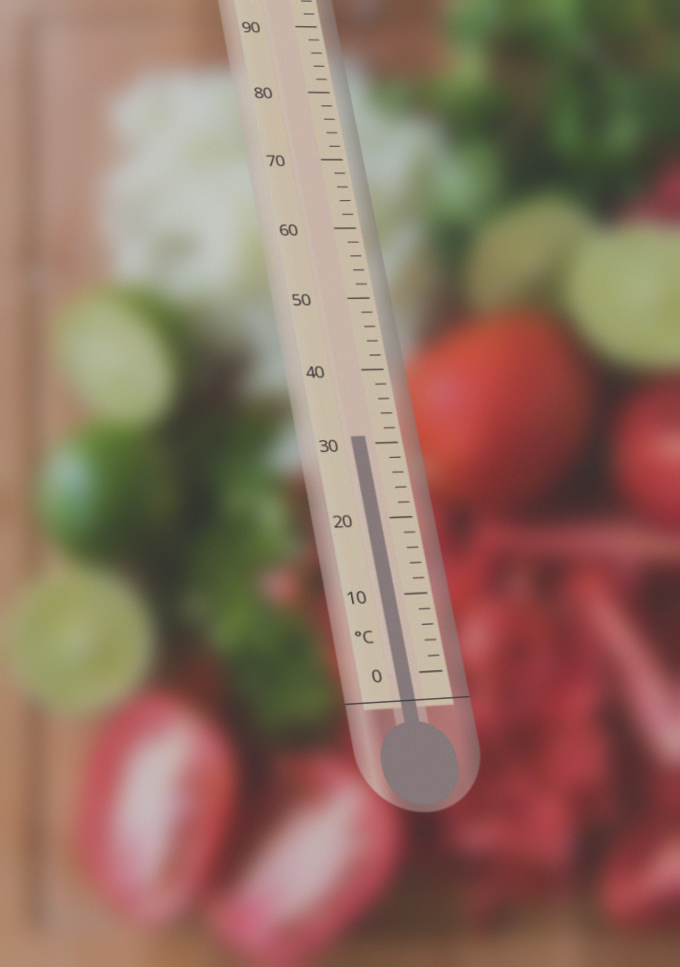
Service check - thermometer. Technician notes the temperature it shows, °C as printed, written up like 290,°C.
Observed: 31,°C
